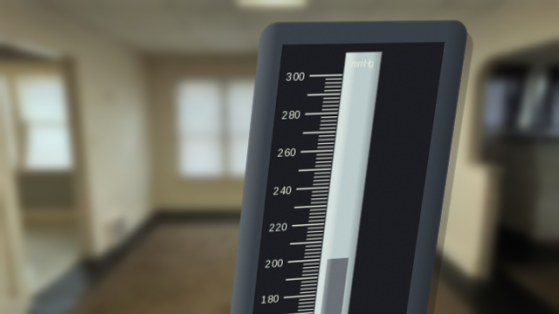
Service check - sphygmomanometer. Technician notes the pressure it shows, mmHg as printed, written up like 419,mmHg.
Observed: 200,mmHg
